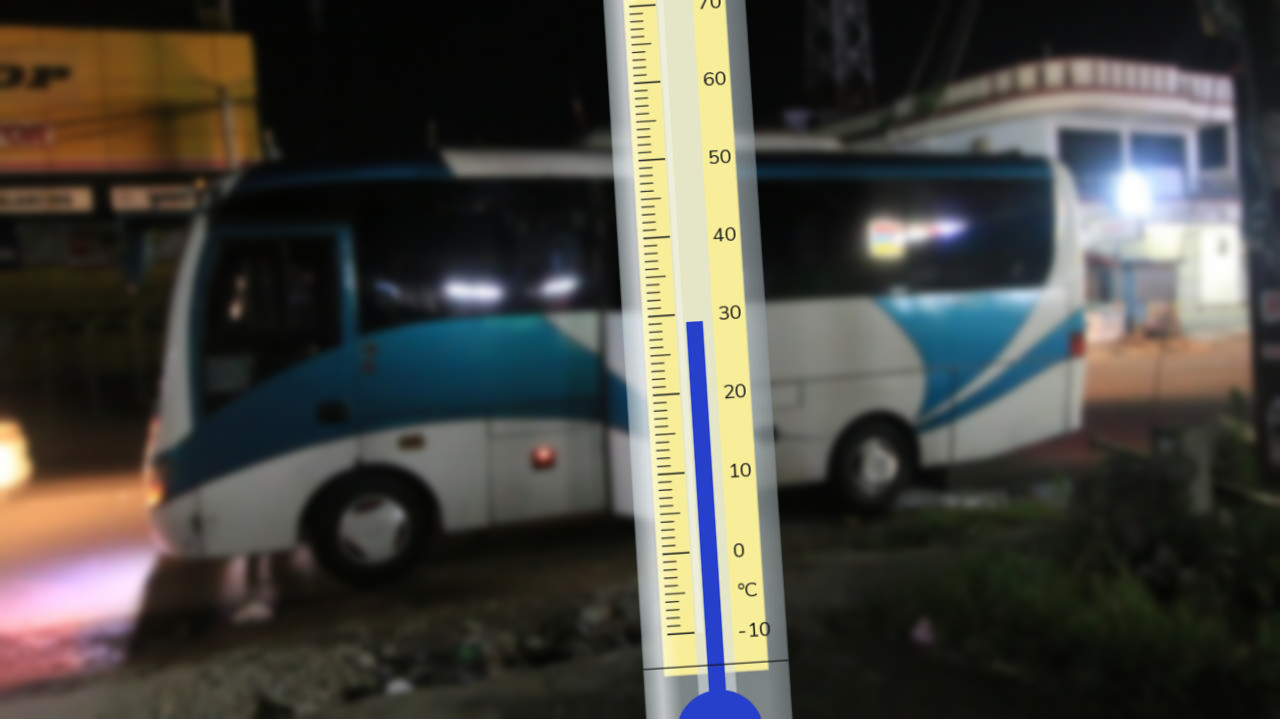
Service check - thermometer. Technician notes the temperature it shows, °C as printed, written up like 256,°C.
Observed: 29,°C
